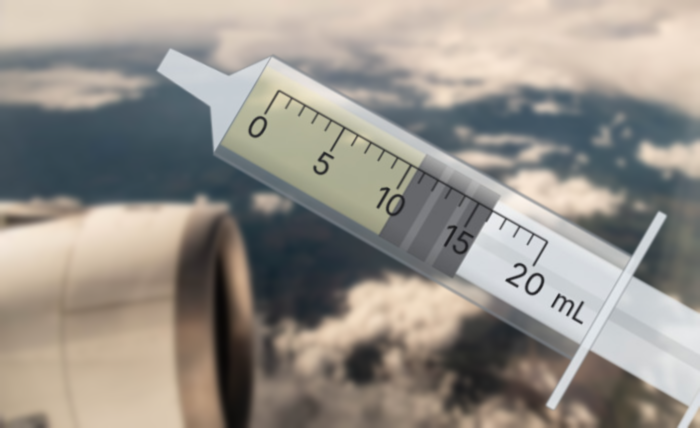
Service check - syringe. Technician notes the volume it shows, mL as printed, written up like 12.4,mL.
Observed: 10.5,mL
